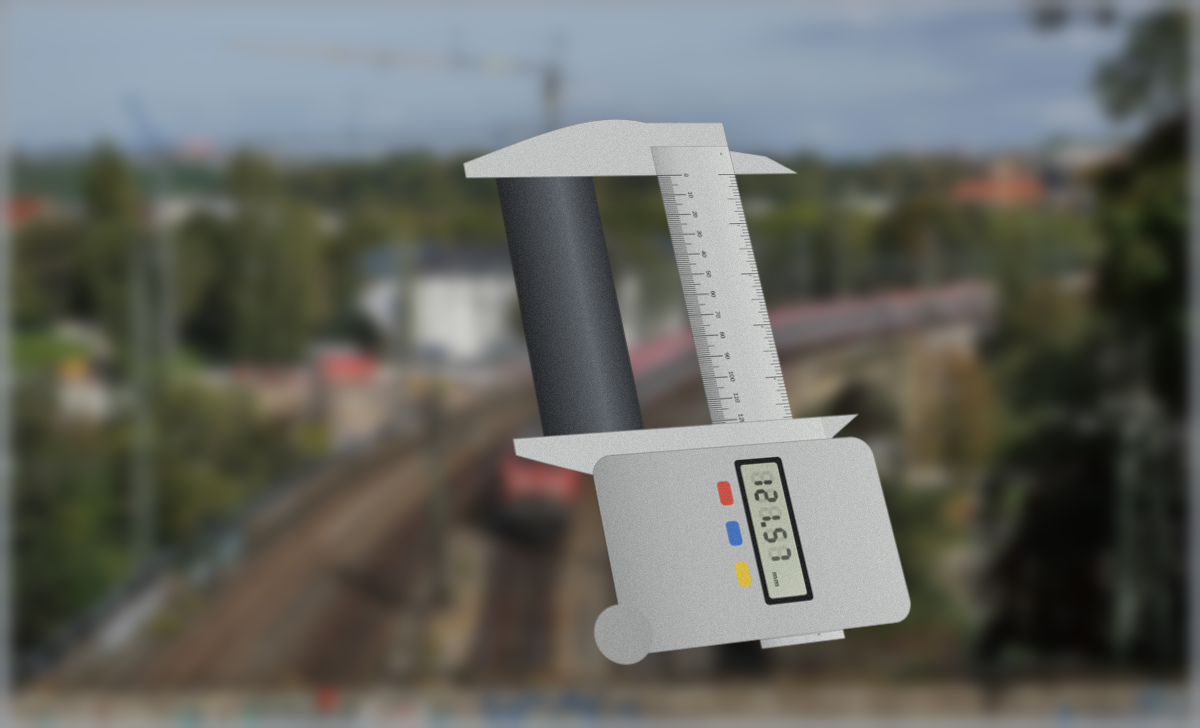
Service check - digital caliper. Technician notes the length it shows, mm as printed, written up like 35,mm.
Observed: 121.57,mm
